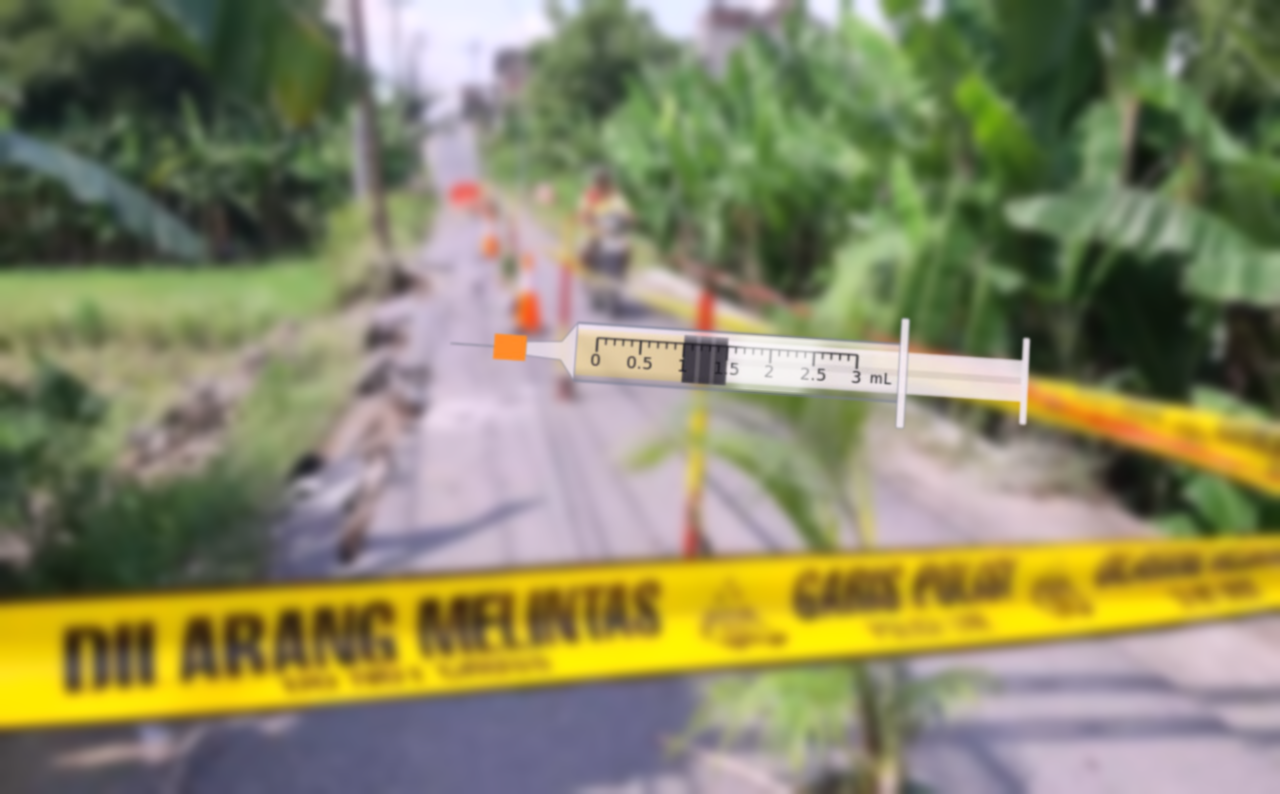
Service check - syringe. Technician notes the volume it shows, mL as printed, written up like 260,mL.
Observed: 1,mL
